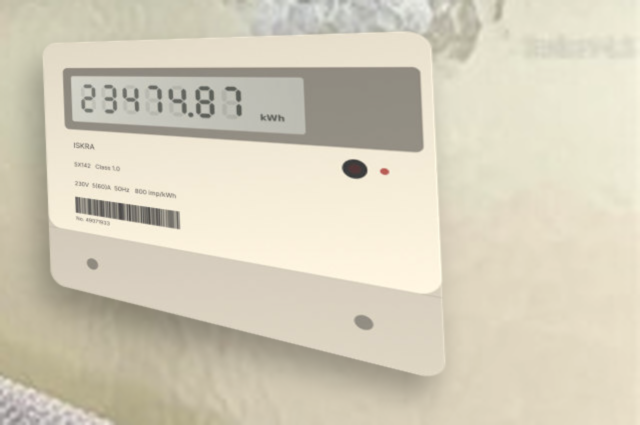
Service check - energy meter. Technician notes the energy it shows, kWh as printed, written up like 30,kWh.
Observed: 23474.87,kWh
